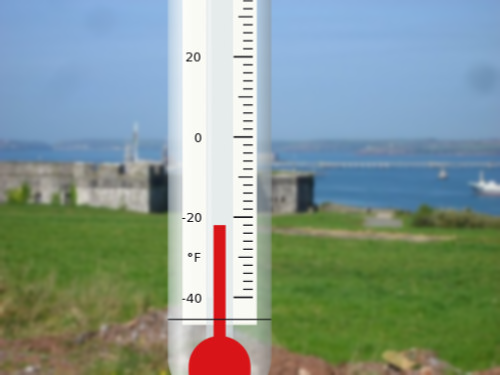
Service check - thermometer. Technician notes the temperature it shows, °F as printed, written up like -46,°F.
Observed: -22,°F
